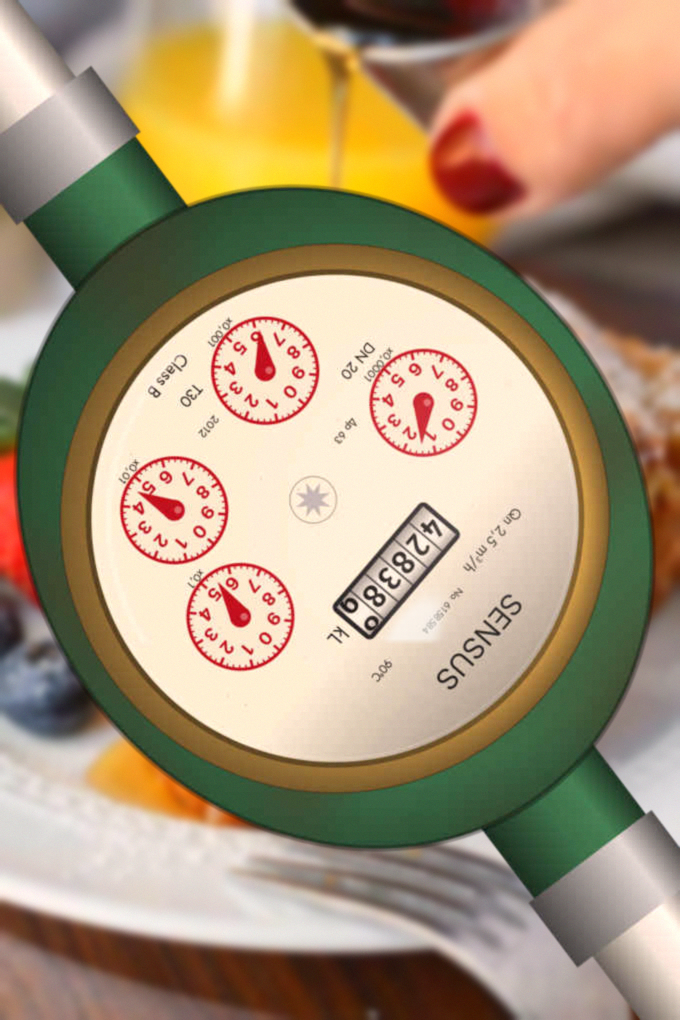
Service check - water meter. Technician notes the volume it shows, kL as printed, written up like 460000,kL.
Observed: 428388.5461,kL
